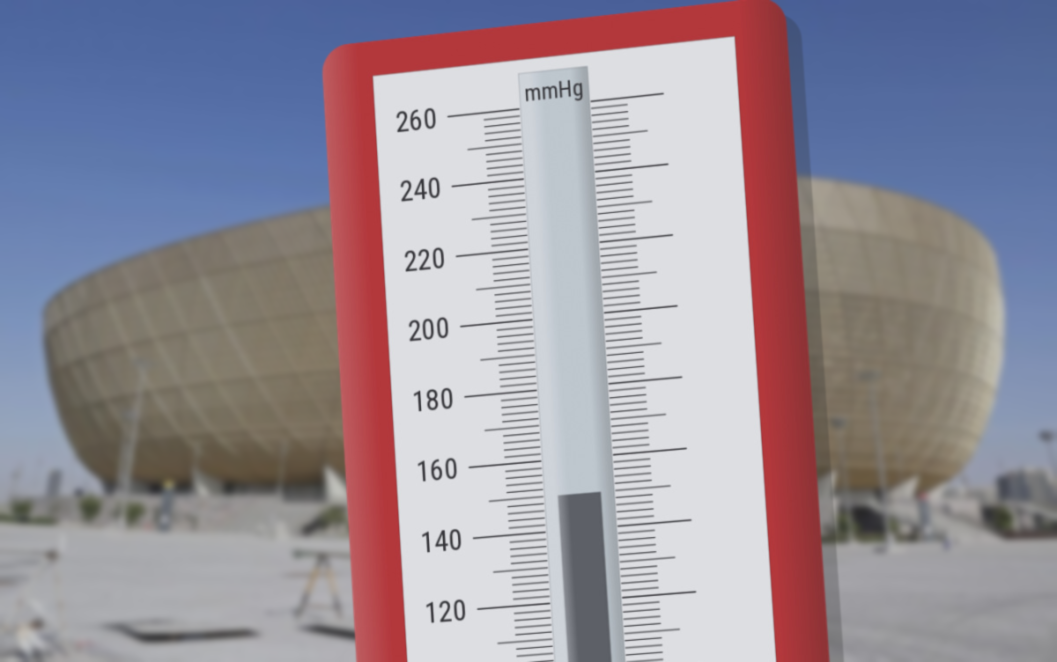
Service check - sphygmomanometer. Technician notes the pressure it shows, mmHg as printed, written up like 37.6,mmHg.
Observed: 150,mmHg
